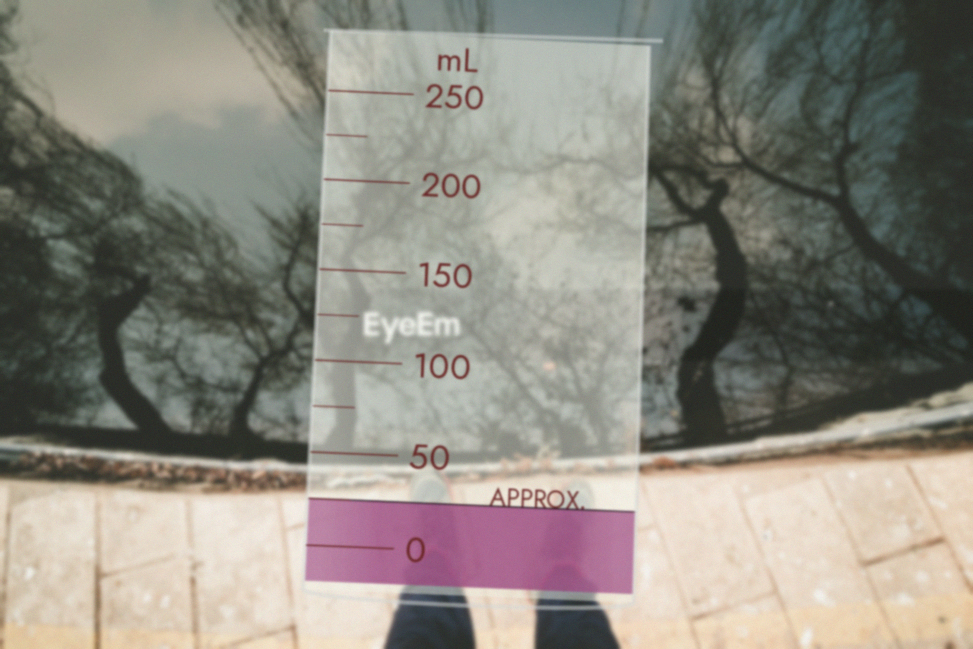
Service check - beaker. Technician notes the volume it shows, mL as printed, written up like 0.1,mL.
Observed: 25,mL
